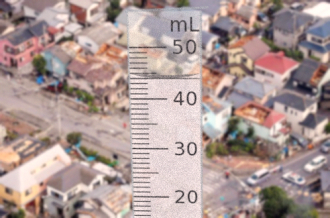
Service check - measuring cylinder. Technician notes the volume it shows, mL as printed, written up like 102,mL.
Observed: 44,mL
